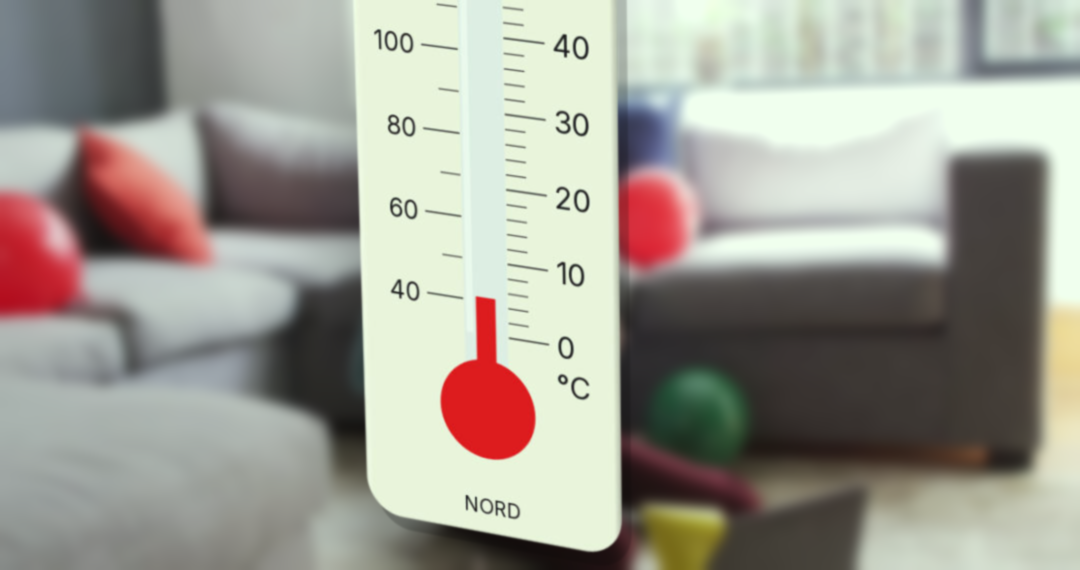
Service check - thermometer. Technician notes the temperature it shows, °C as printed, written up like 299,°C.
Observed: 5,°C
